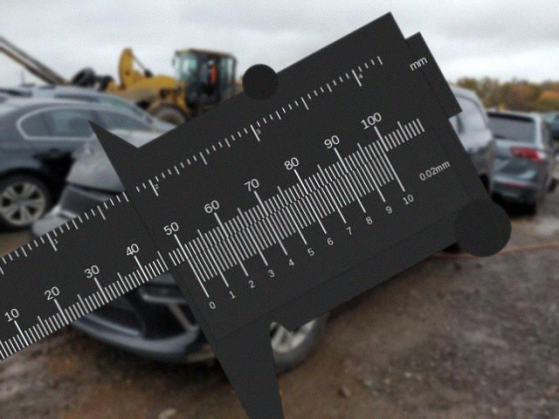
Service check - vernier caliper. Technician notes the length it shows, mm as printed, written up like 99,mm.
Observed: 50.0,mm
